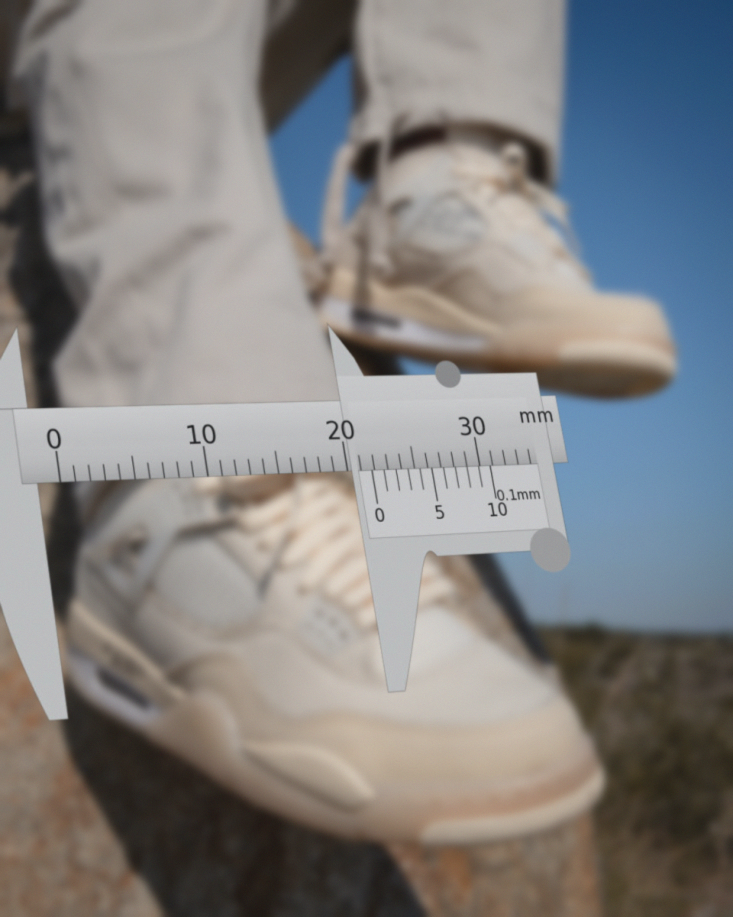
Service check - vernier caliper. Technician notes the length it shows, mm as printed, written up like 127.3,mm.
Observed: 21.8,mm
